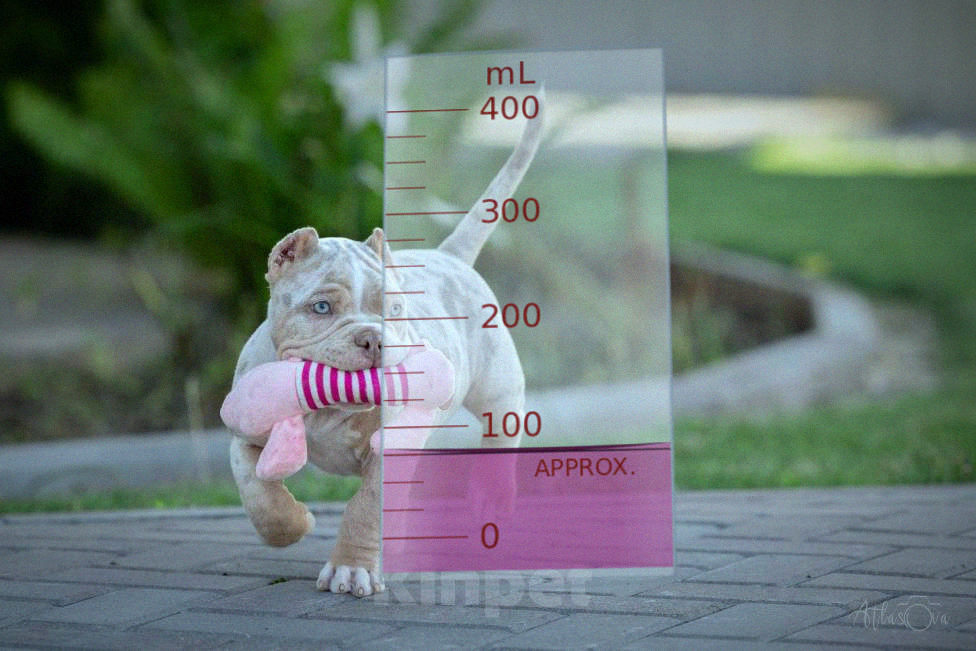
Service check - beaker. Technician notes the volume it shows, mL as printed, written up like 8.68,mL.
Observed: 75,mL
